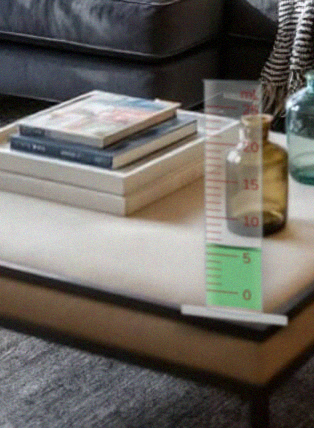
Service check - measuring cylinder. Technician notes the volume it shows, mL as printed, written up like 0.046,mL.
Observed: 6,mL
